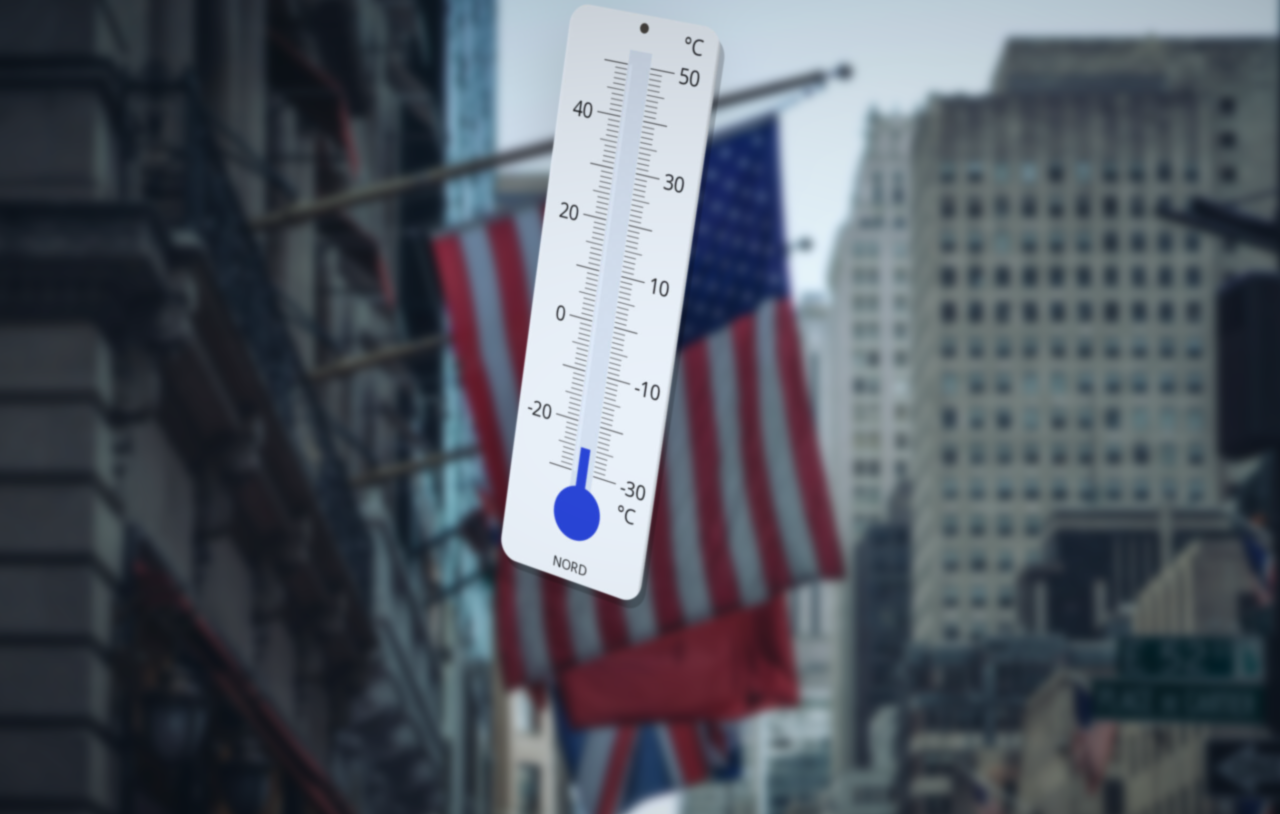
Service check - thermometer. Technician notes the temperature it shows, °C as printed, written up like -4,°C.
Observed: -25,°C
